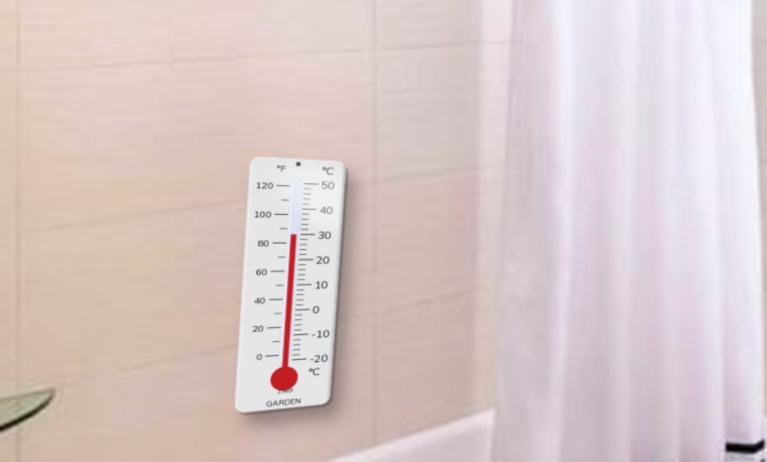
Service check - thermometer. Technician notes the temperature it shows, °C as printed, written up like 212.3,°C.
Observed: 30,°C
